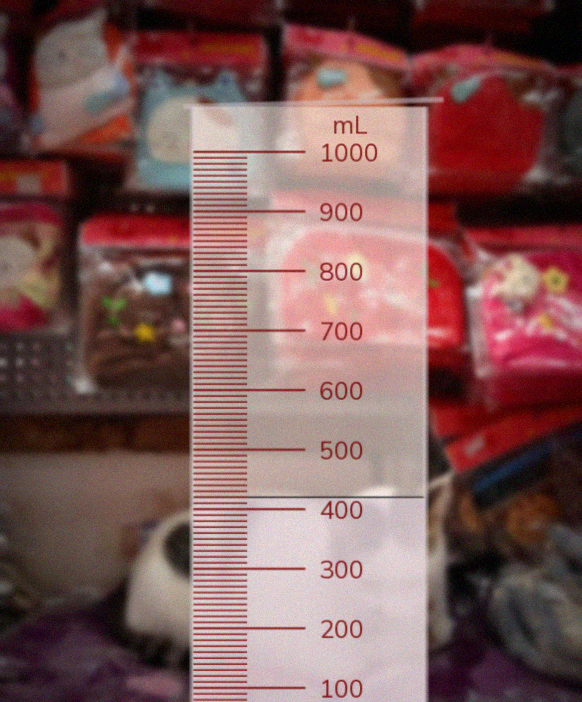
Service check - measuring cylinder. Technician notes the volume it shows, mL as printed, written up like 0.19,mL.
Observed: 420,mL
